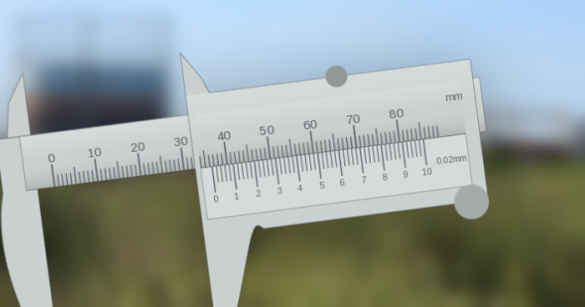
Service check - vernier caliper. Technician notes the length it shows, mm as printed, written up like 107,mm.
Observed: 36.5,mm
